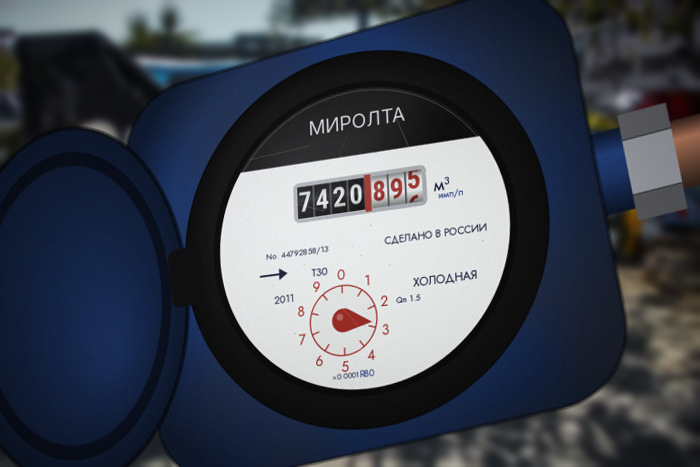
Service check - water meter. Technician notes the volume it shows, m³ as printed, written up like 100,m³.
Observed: 7420.8952,m³
